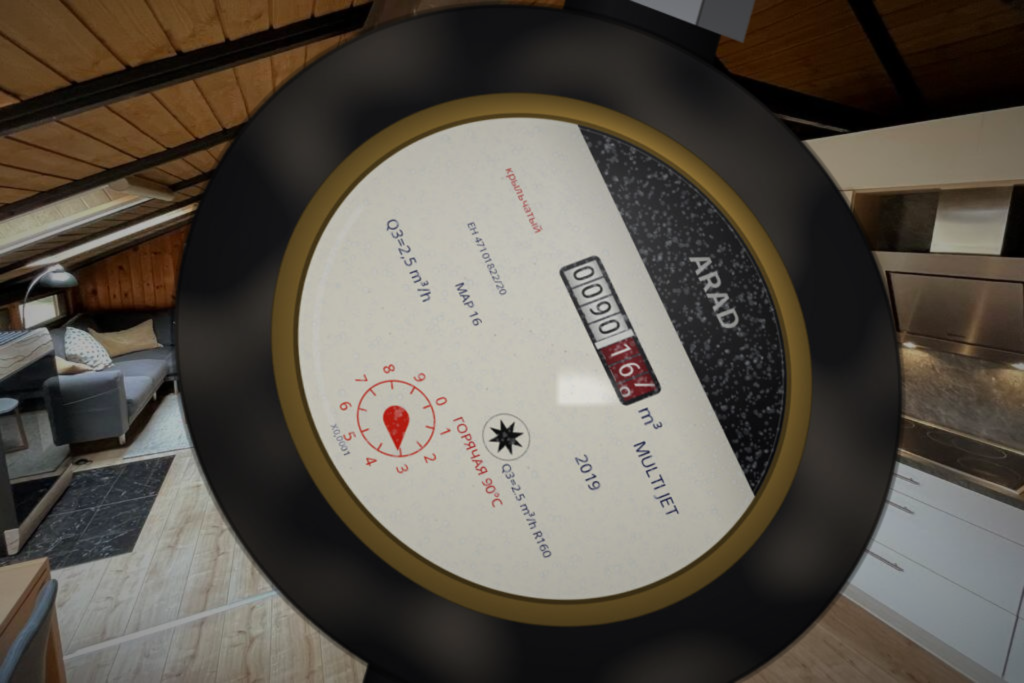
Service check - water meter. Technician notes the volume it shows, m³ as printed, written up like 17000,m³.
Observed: 90.1673,m³
